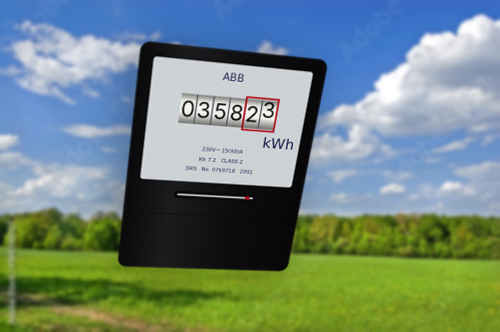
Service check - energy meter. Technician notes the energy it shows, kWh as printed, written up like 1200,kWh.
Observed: 358.23,kWh
